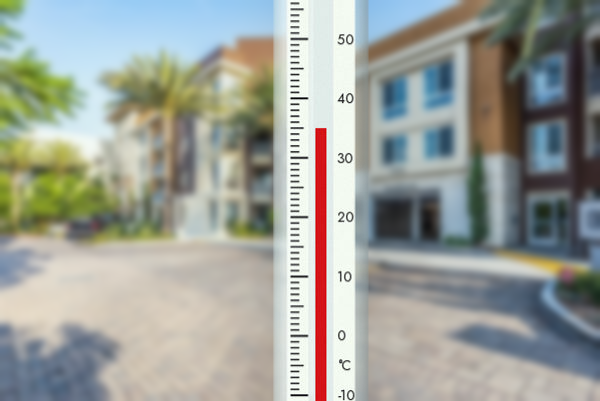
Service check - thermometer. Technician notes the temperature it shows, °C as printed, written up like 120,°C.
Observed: 35,°C
